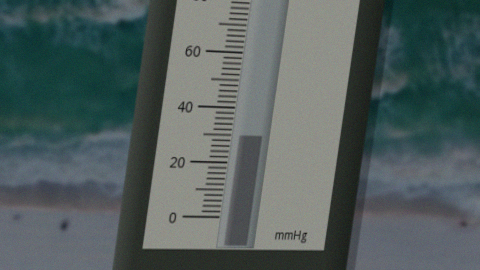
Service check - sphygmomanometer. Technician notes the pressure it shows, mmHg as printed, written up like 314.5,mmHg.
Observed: 30,mmHg
